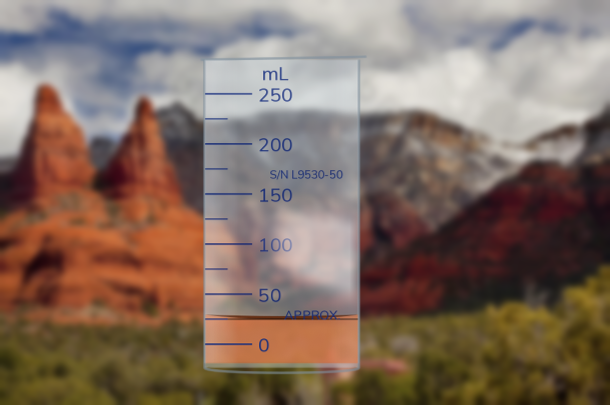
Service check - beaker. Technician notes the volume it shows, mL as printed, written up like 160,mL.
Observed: 25,mL
